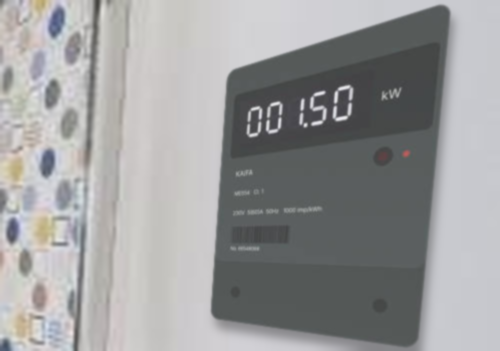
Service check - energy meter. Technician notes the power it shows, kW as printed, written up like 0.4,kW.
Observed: 1.50,kW
